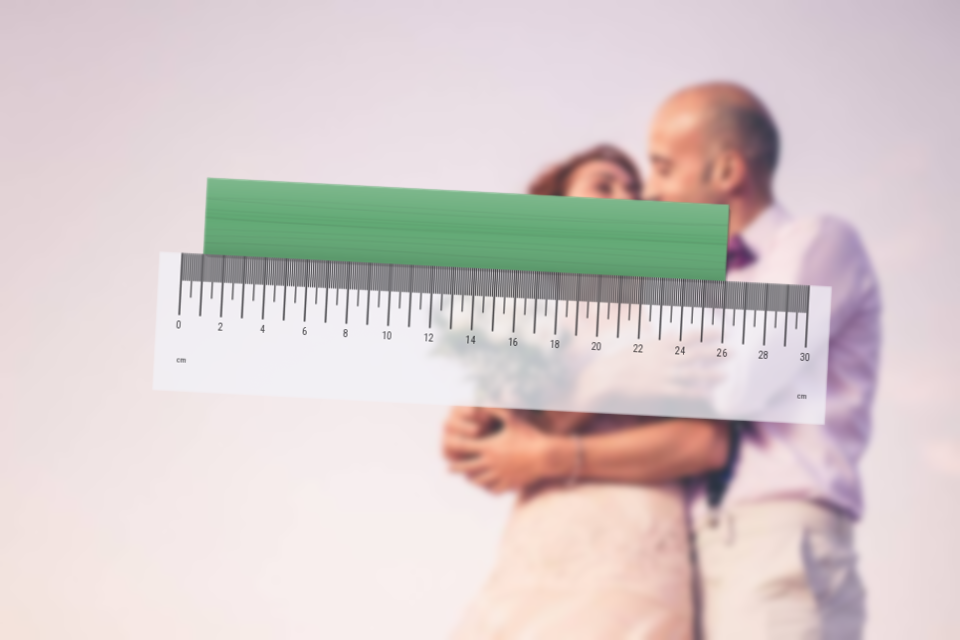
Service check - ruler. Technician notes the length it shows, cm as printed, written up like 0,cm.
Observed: 25,cm
